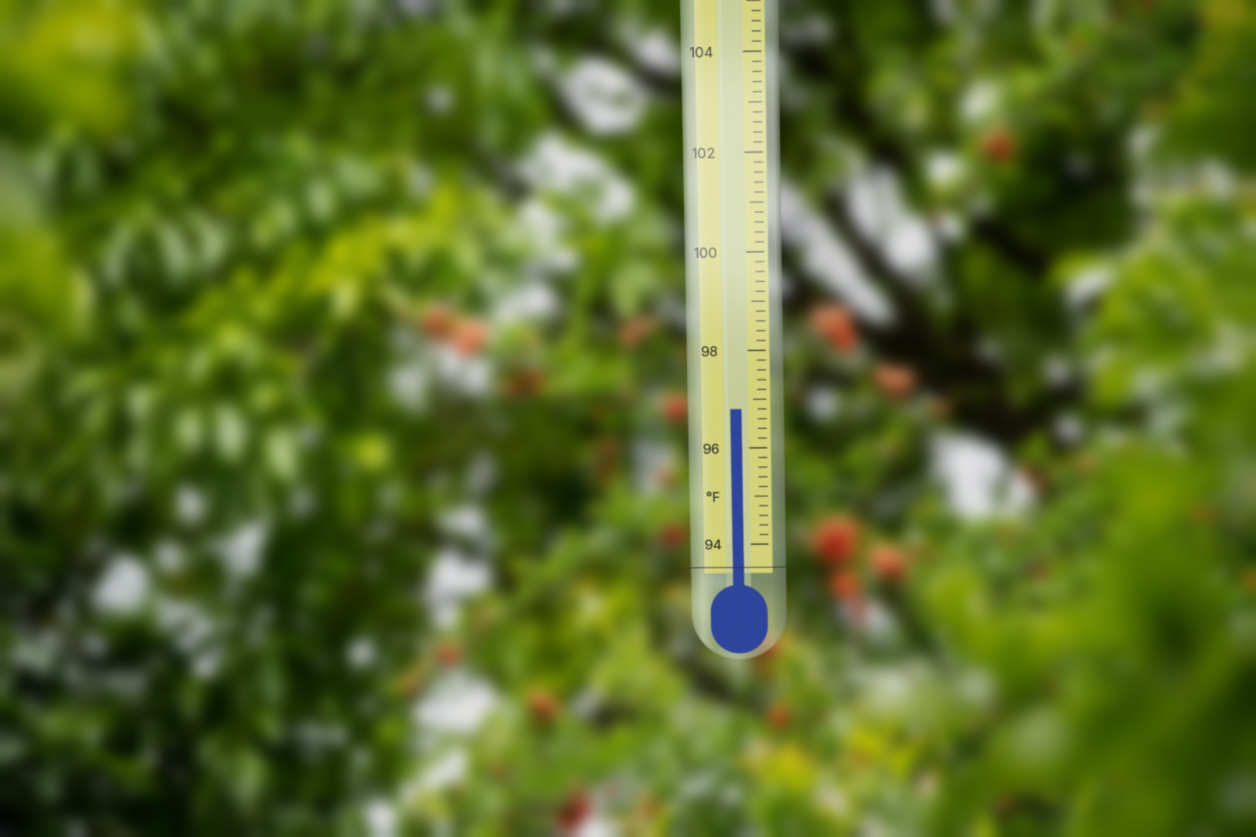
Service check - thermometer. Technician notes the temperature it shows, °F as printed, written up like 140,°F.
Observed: 96.8,°F
